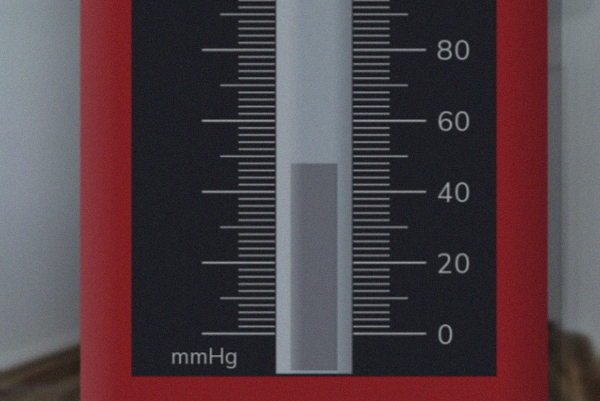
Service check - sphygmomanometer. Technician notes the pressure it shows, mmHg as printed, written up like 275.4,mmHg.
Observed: 48,mmHg
